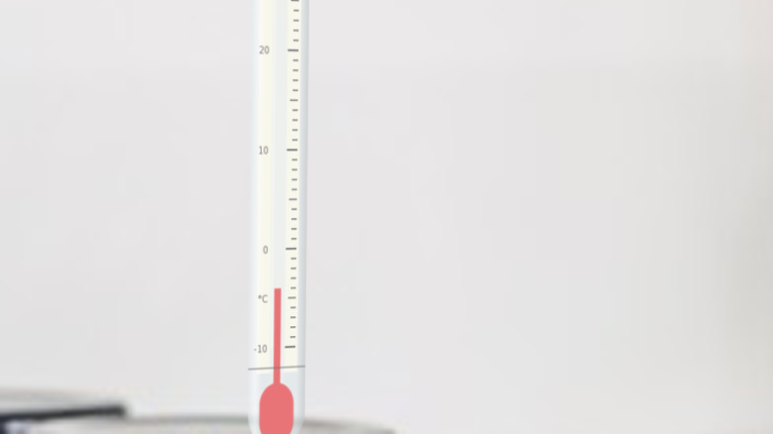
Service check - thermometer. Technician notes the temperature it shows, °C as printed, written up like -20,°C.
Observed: -4,°C
